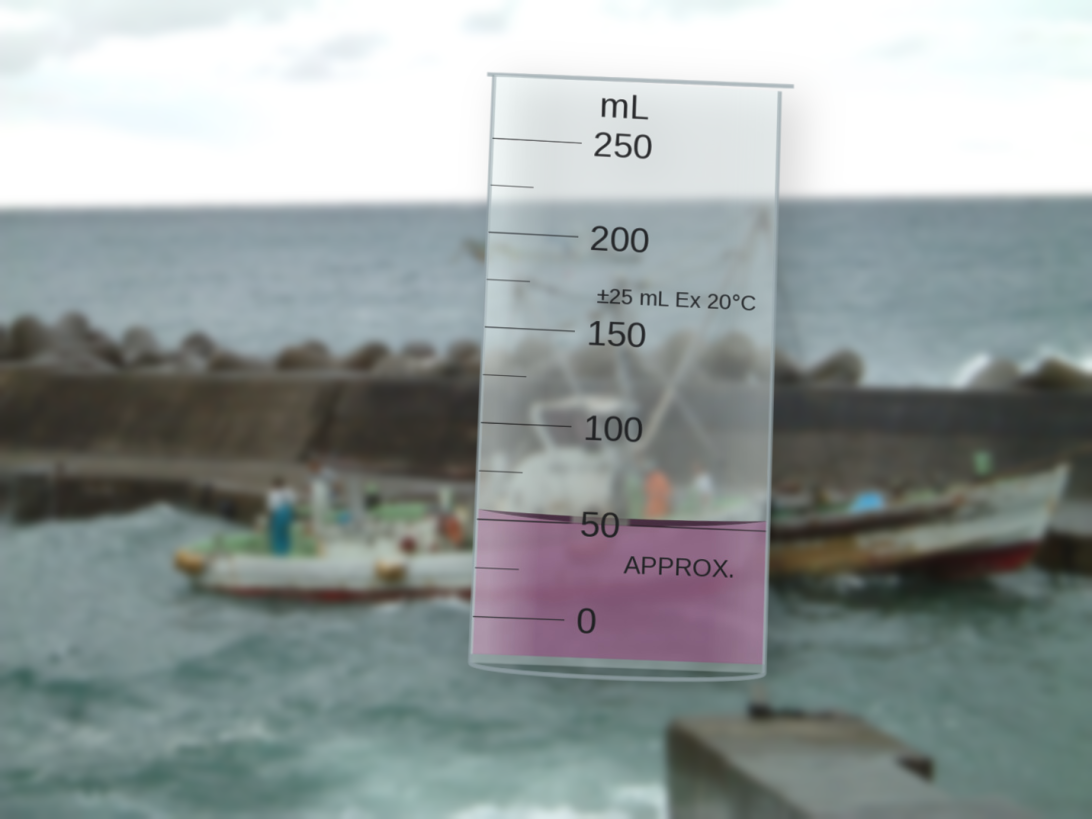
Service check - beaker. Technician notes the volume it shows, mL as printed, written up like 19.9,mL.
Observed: 50,mL
